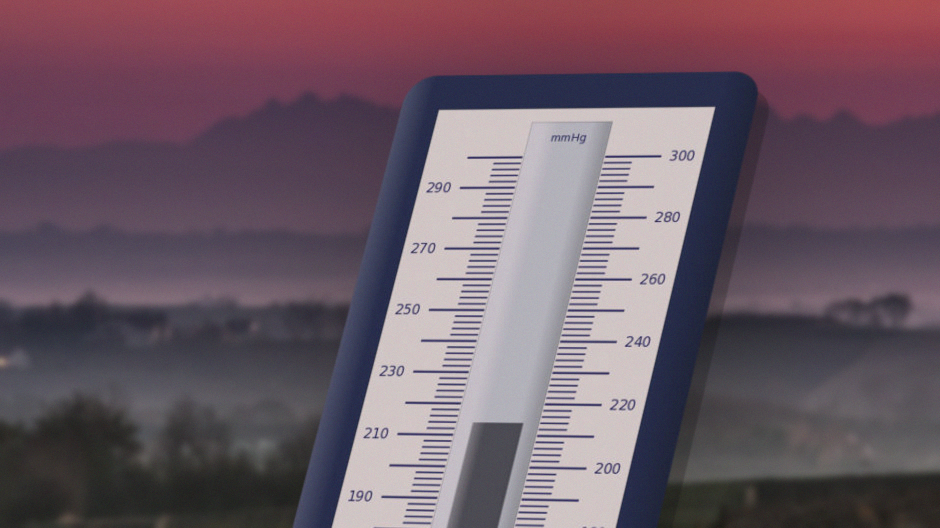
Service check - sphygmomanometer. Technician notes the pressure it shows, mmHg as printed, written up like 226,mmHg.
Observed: 214,mmHg
